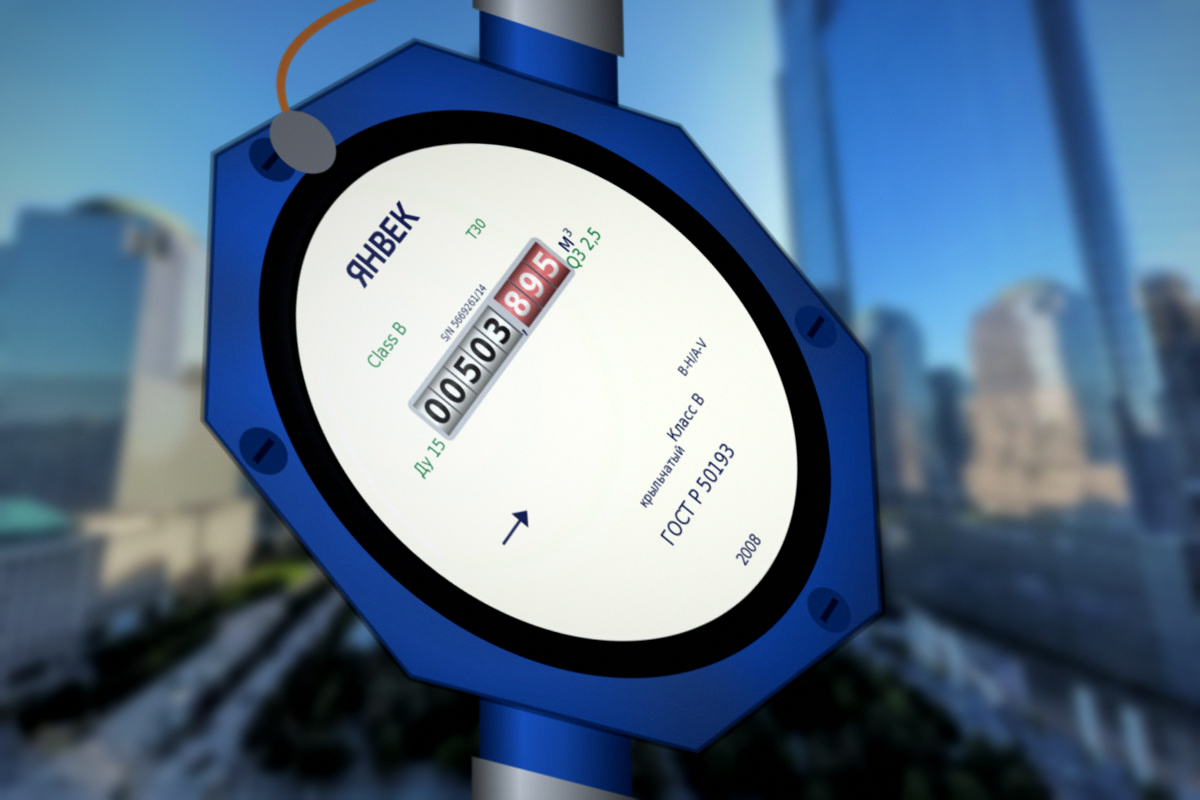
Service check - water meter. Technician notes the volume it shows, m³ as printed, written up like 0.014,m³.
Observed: 503.895,m³
